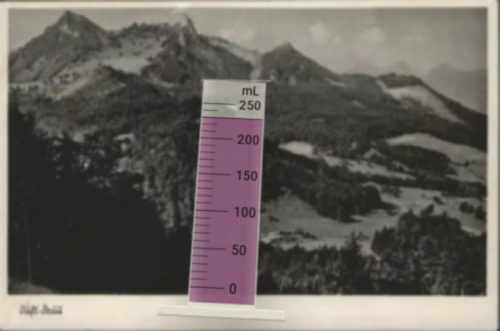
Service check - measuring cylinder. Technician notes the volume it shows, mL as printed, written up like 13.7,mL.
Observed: 230,mL
